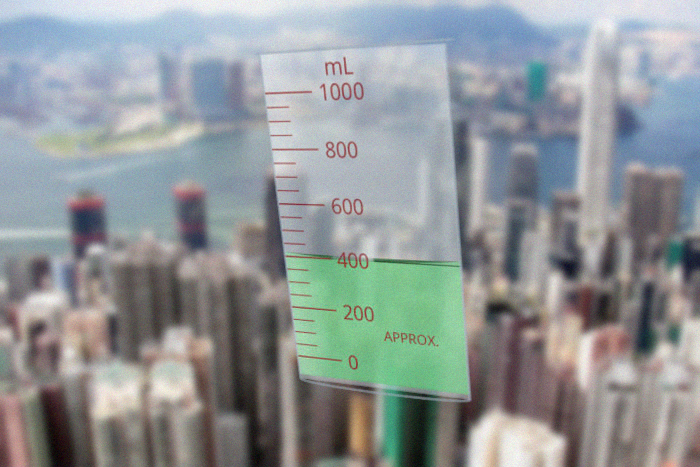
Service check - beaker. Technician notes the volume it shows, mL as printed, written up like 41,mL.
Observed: 400,mL
